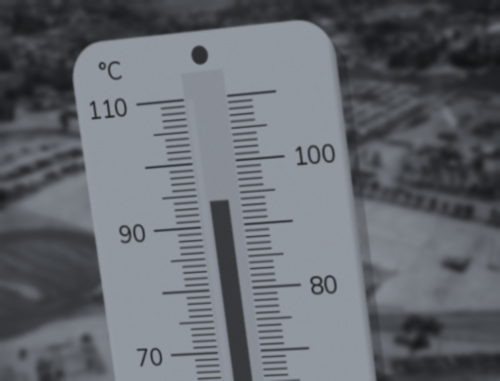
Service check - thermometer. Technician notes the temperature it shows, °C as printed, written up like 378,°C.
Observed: 94,°C
